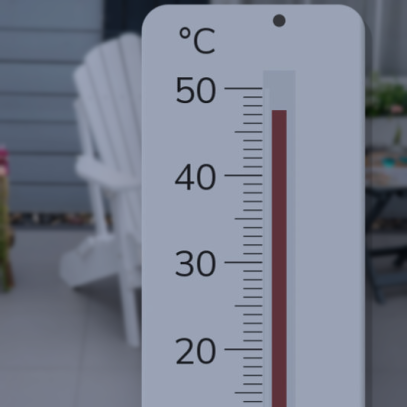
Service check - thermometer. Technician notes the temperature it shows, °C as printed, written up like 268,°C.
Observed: 47.5,°C
